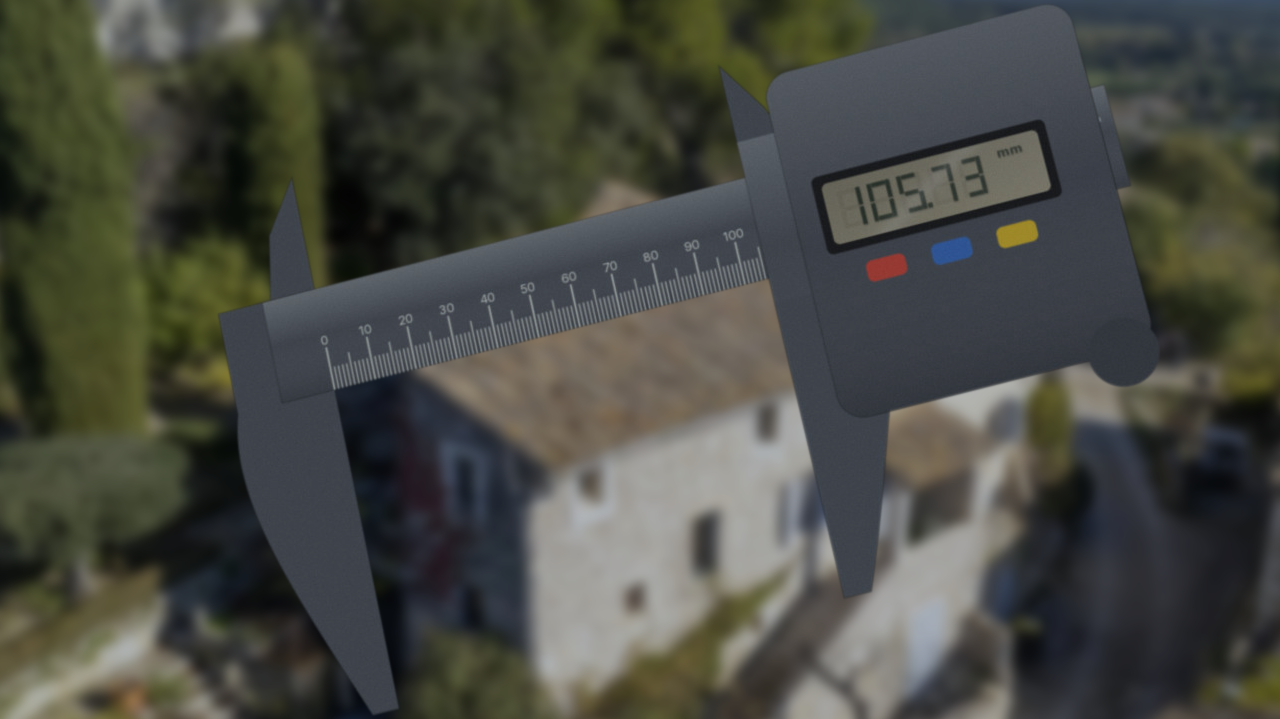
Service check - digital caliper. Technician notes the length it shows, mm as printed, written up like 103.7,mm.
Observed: 105.73,mm
